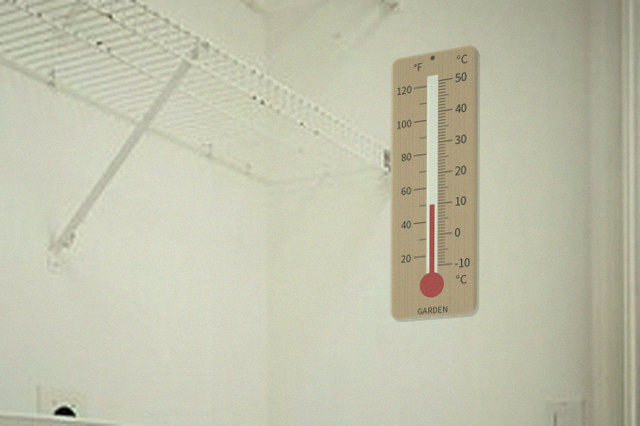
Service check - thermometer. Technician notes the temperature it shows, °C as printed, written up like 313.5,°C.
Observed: 10,°C
